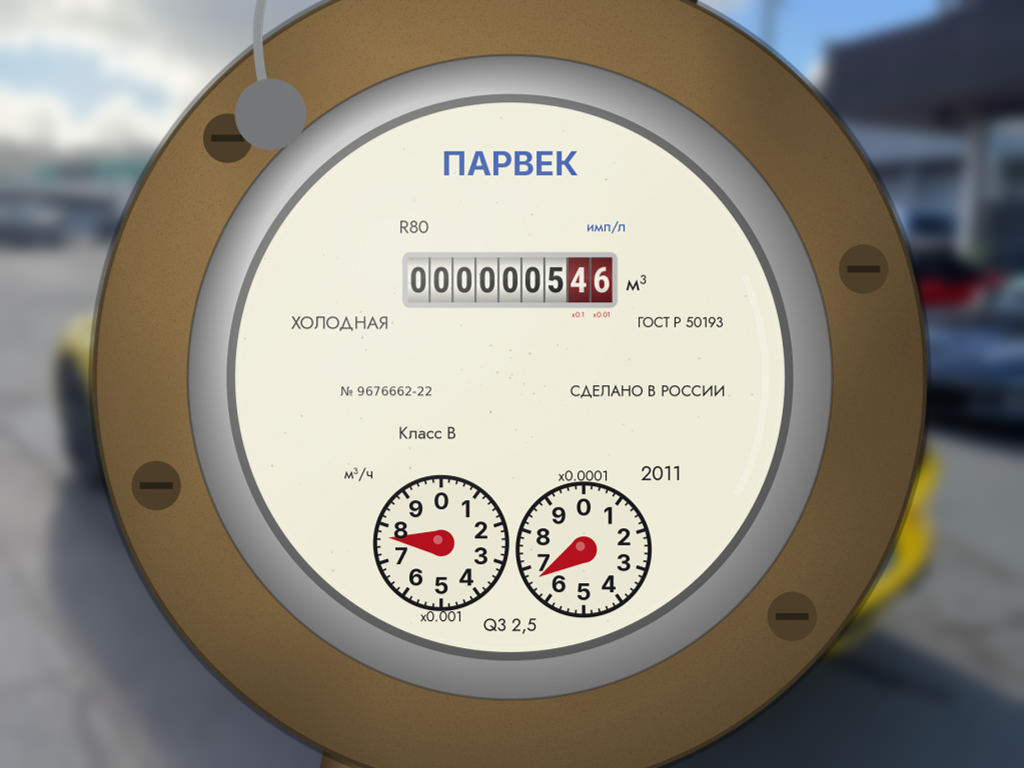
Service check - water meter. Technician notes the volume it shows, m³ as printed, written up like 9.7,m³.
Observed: 5.4676,m³
